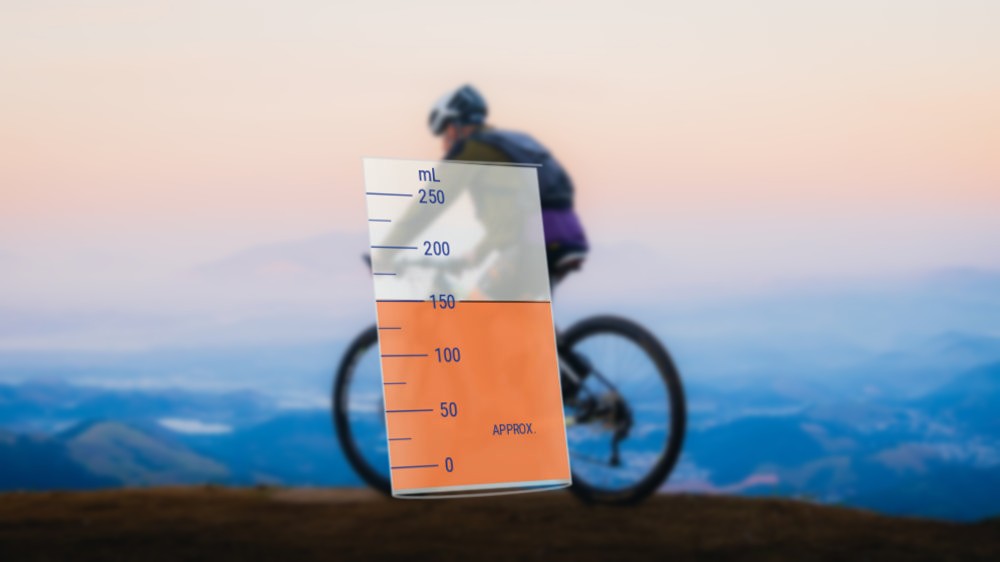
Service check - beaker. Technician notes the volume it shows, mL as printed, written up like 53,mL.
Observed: 150,mL
